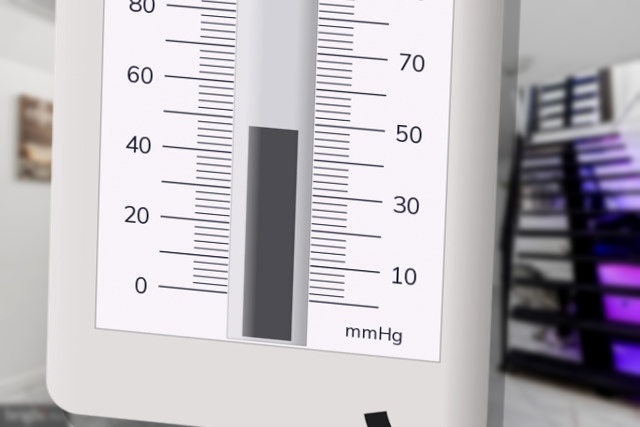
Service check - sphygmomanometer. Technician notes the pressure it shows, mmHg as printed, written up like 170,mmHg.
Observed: 48,mmHg
